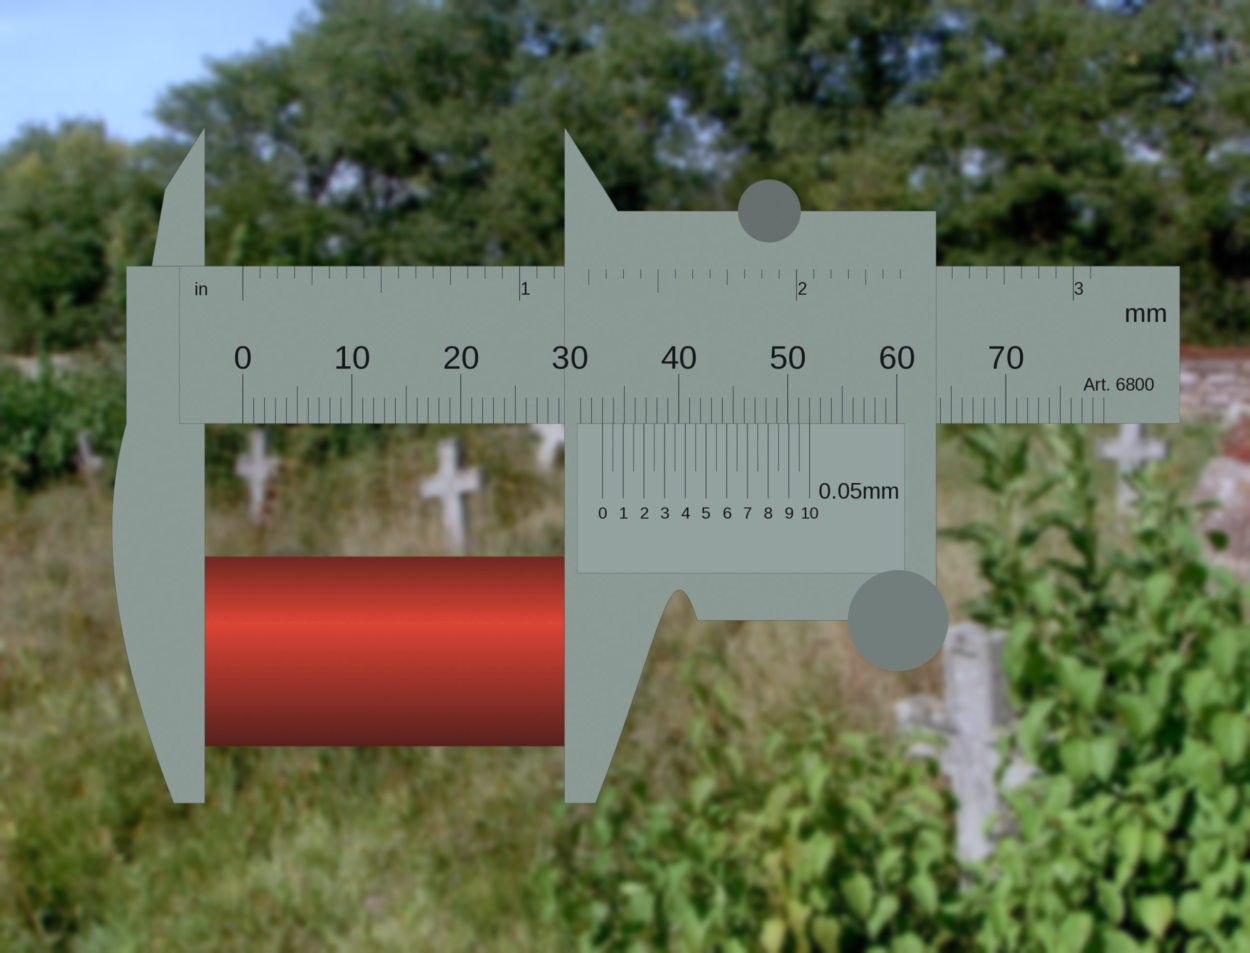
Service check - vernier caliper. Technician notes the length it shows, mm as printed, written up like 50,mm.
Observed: 33.0,mm
